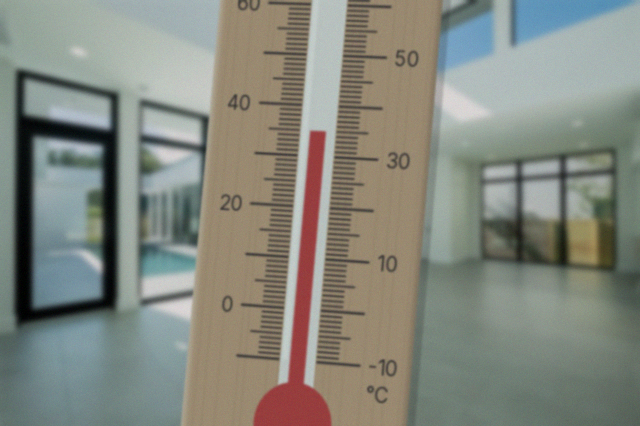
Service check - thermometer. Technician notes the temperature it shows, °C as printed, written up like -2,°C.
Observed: 35,°C
